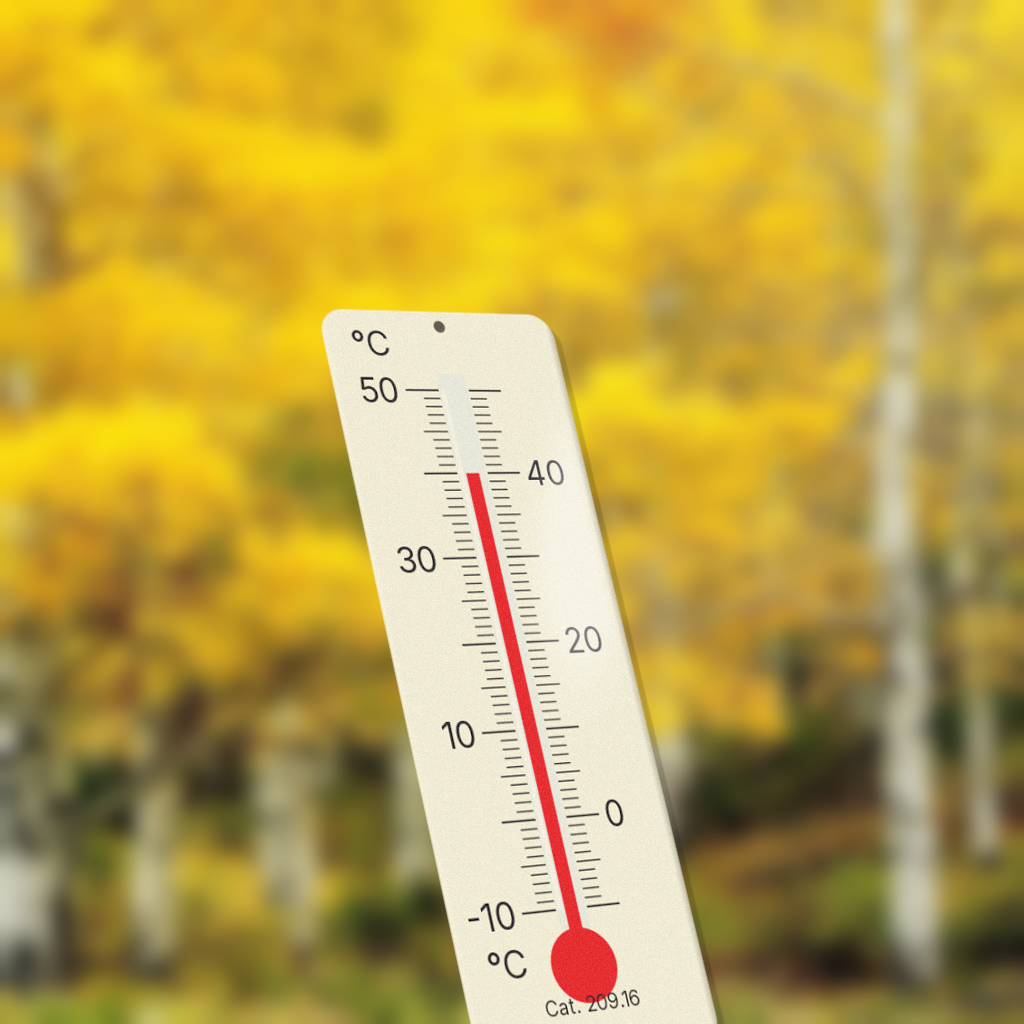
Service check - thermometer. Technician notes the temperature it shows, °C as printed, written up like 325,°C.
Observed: 40,°C
